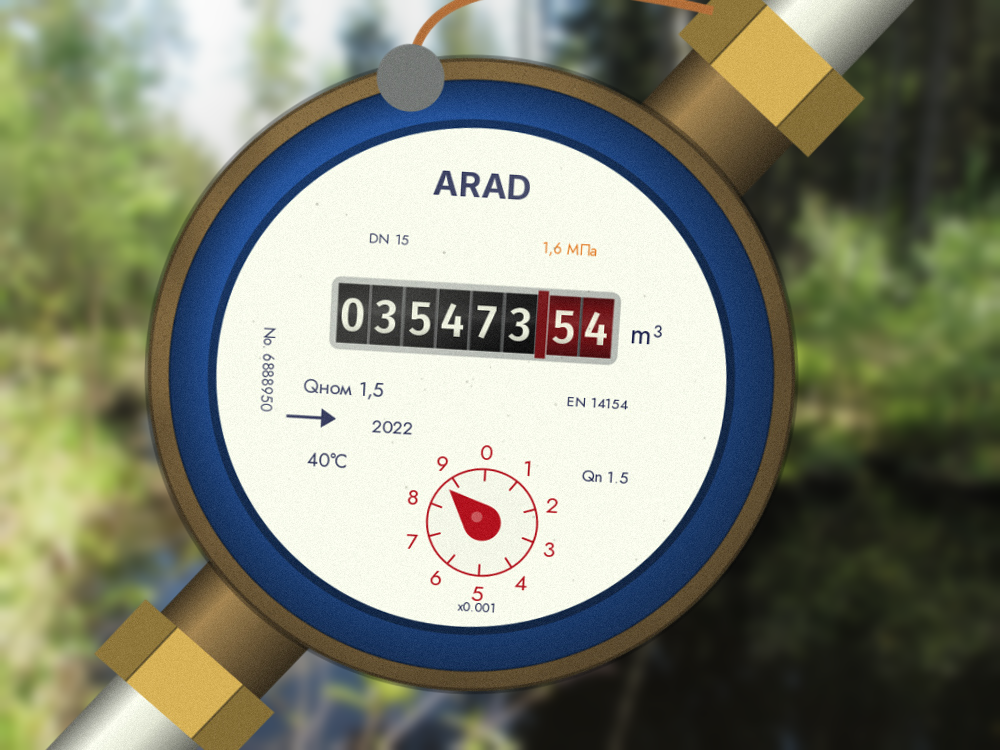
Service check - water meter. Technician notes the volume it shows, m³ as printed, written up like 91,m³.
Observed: 35473.548,m³
